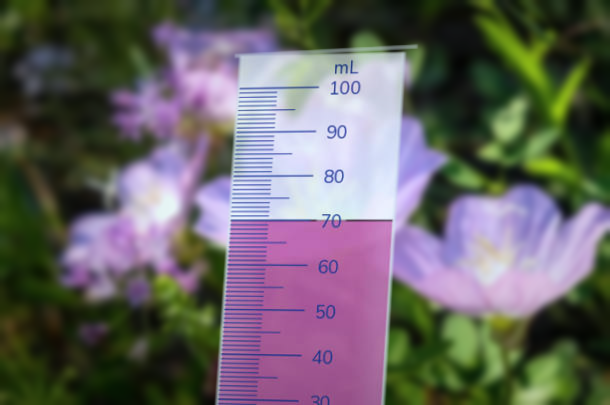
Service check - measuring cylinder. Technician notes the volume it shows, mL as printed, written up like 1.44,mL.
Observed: 70,mL
